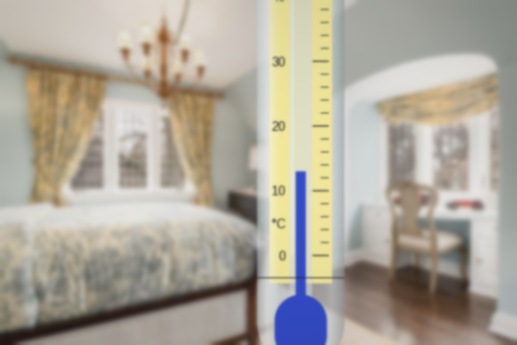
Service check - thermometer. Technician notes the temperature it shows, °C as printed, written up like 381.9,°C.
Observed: 13,°C
